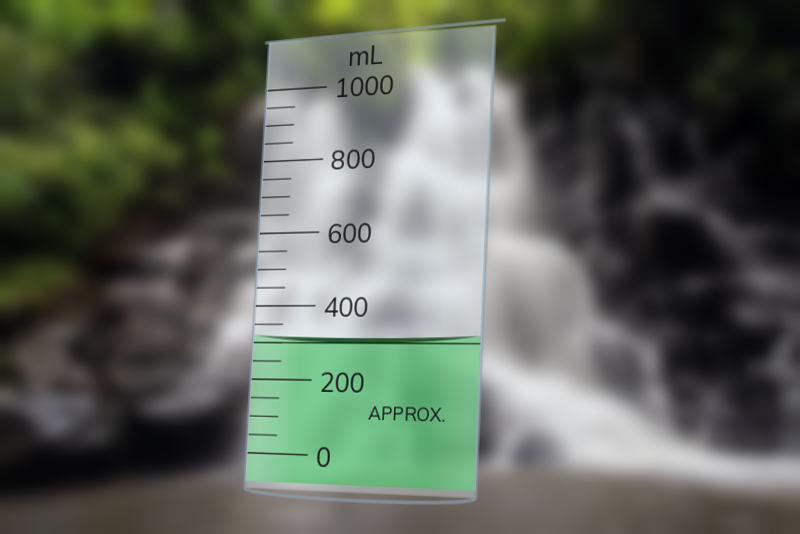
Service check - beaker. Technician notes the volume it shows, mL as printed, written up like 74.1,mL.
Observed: 300,mL
